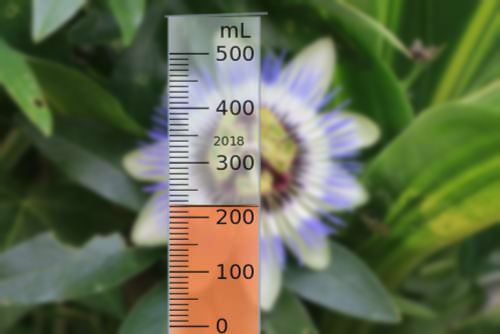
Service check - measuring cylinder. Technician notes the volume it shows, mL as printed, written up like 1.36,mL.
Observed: 220,mL
